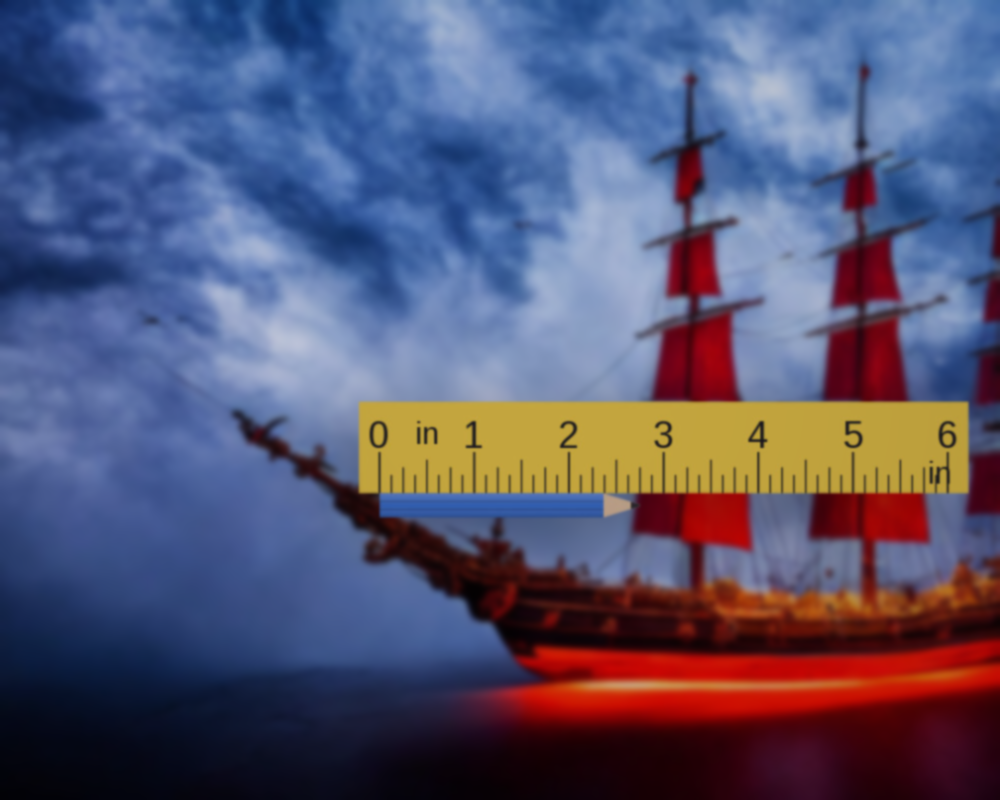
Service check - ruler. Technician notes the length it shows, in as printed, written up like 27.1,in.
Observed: 2.75,in
